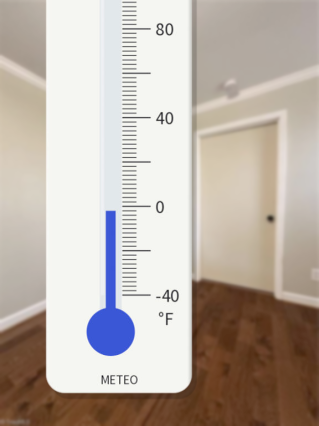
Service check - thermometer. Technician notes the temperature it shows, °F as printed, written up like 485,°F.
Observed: -2,°F
